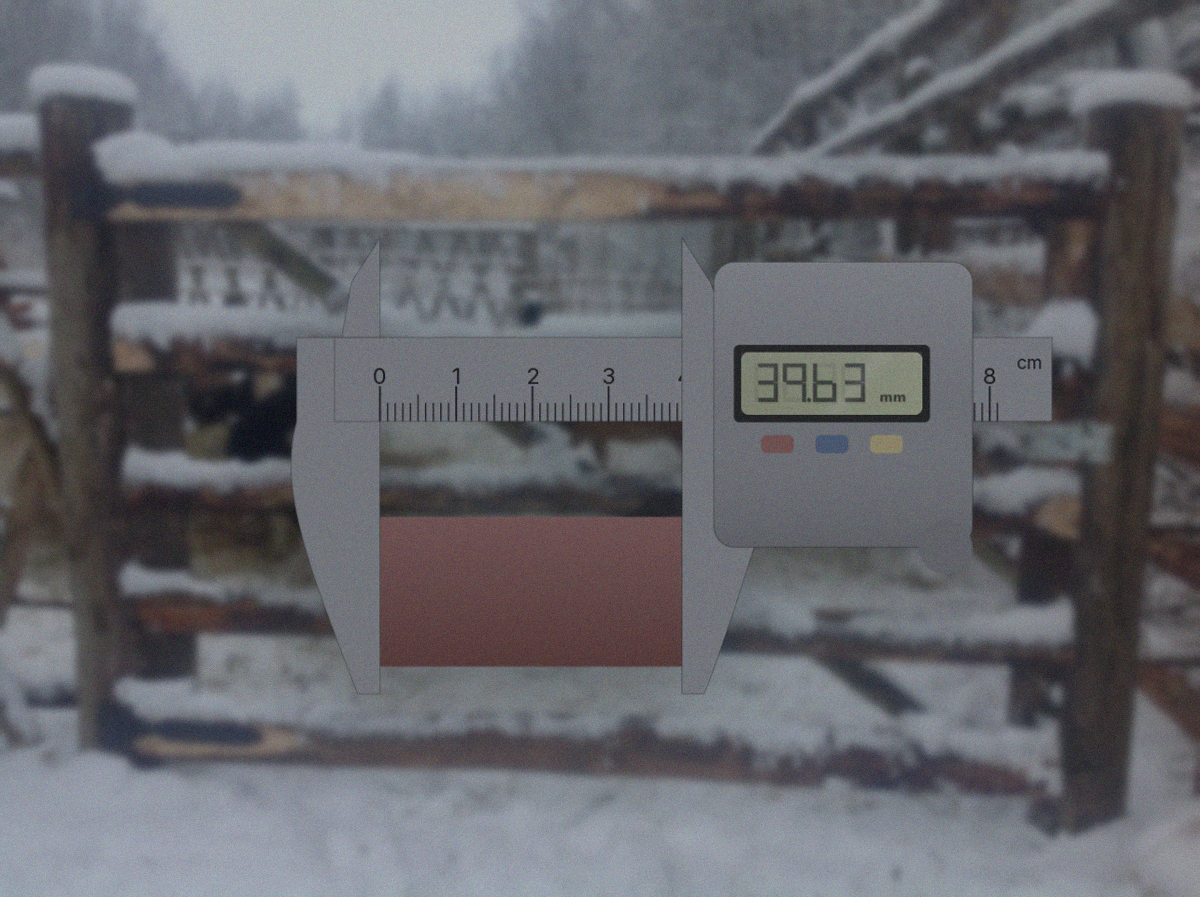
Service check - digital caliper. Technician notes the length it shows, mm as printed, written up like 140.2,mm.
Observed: 39.63,mm
